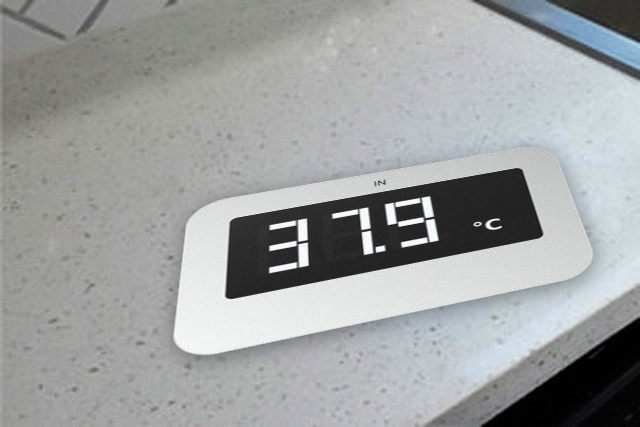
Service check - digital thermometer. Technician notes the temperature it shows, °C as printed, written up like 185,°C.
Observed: 37.9,°C
